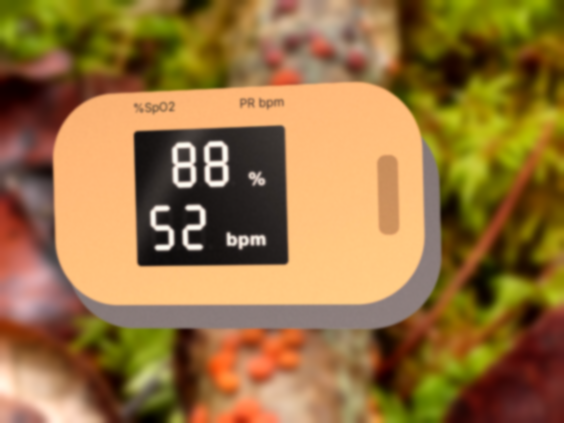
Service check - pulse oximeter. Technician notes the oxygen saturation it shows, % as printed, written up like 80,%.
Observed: 88,%
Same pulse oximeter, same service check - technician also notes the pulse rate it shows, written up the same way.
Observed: 52,bpm
